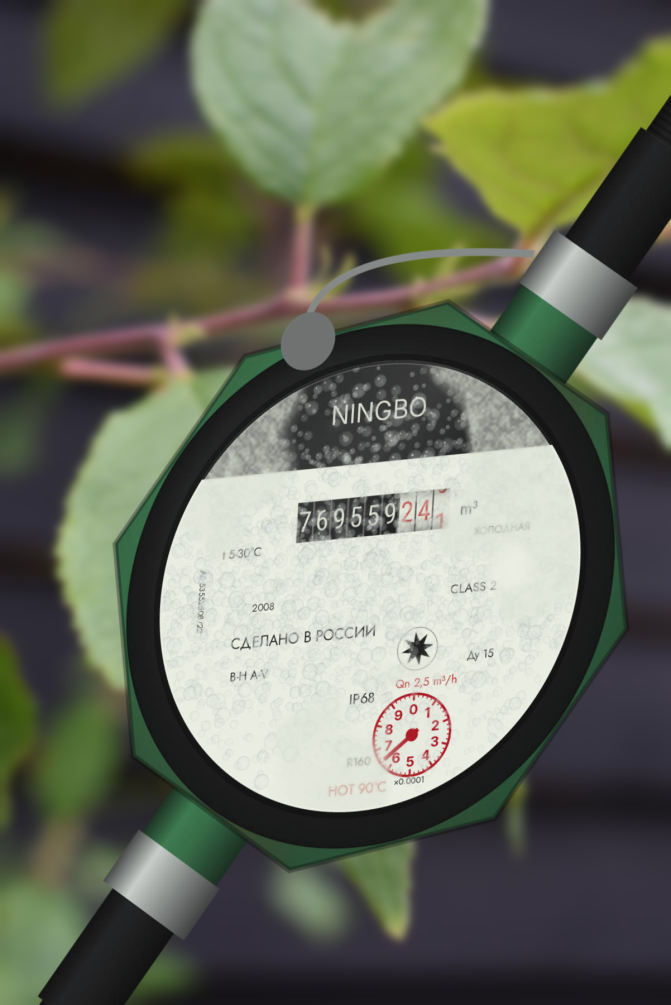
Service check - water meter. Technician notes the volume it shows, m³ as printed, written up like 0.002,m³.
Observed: 769559.2406,m³
